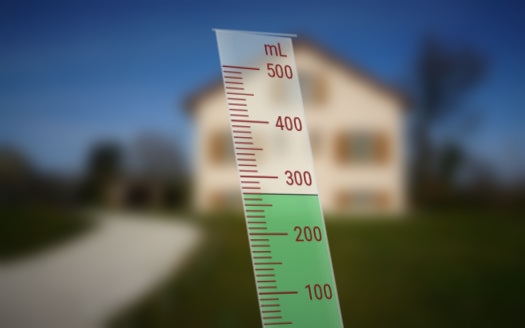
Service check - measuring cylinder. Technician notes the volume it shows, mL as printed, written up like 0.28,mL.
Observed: 270,mL
